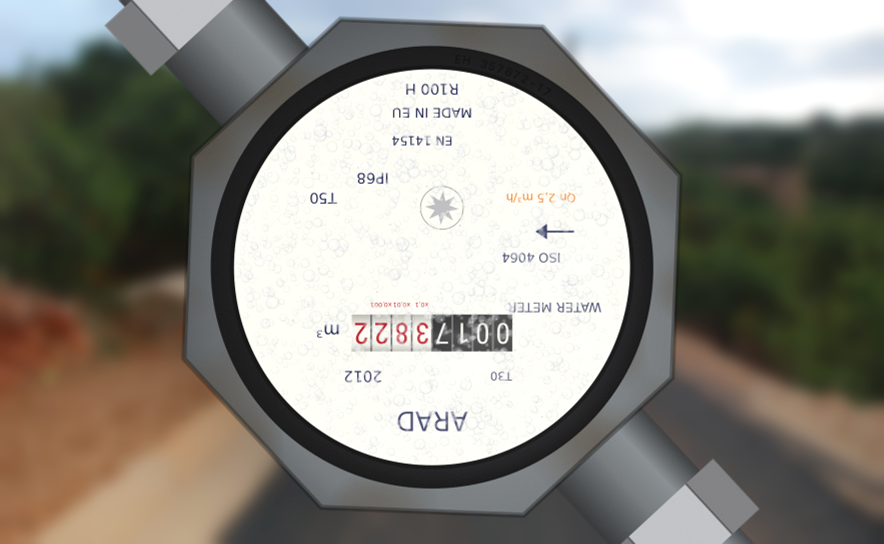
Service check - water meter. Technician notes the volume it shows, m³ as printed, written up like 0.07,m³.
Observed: 17.3822,m³
